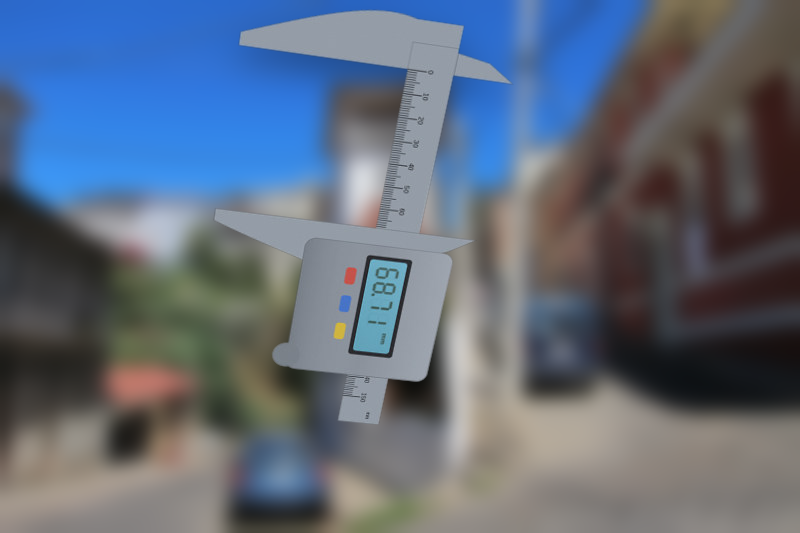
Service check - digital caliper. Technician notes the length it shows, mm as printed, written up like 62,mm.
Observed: 68.71,mm
